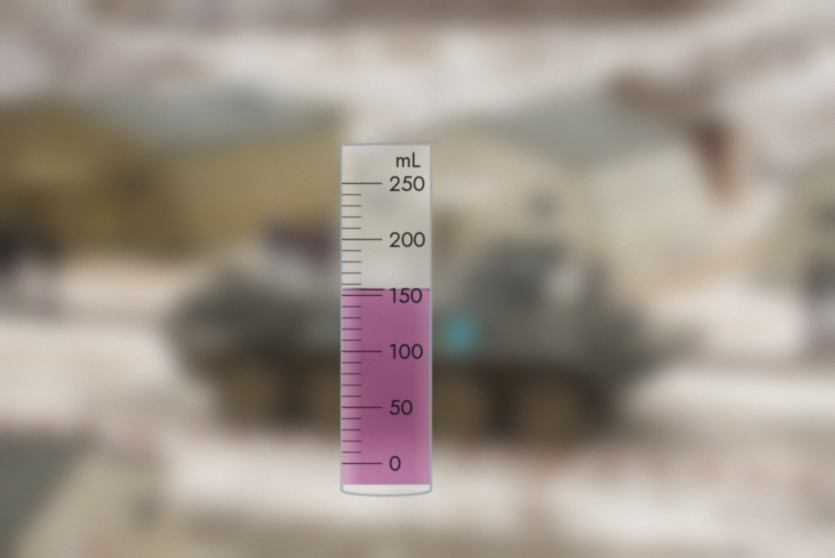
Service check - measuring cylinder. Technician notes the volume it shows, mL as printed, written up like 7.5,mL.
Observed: 155,mL
